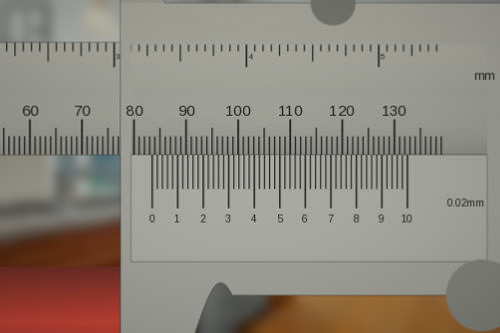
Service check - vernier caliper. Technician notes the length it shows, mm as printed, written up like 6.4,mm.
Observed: 83.5,mm
